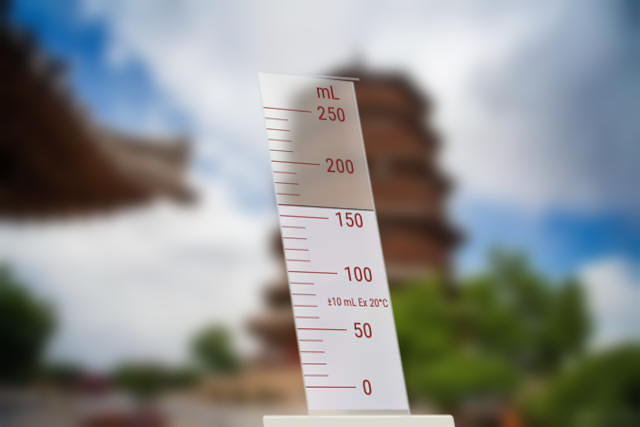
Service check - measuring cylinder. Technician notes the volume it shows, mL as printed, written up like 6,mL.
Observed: 160,mL
